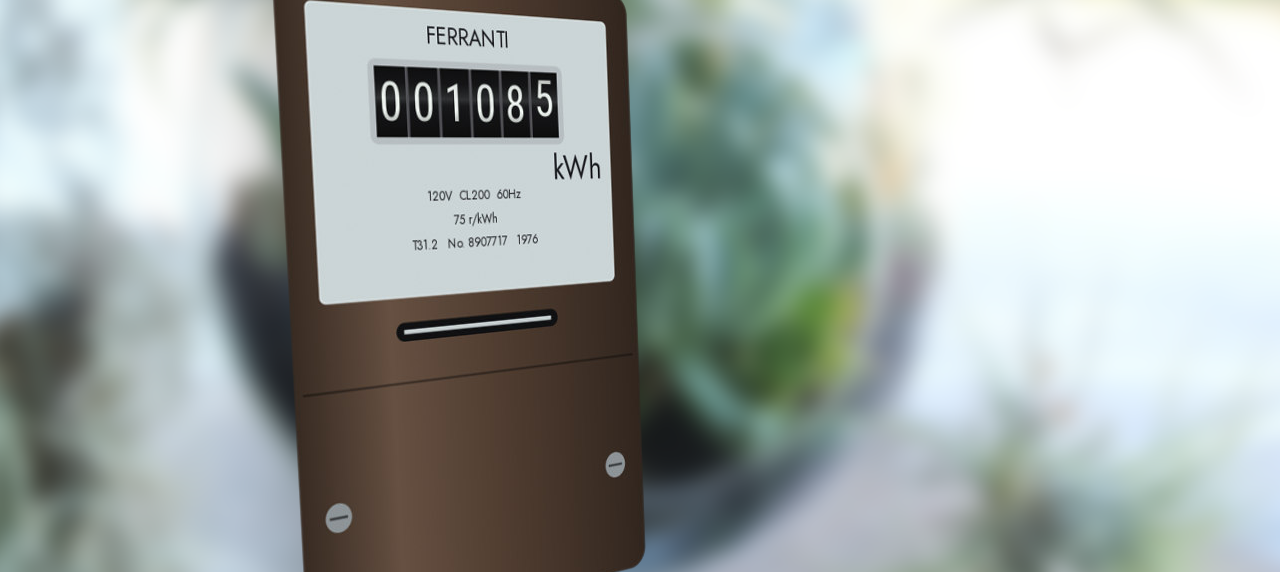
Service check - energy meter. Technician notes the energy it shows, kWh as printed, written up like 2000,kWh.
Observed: 1085,kWh
